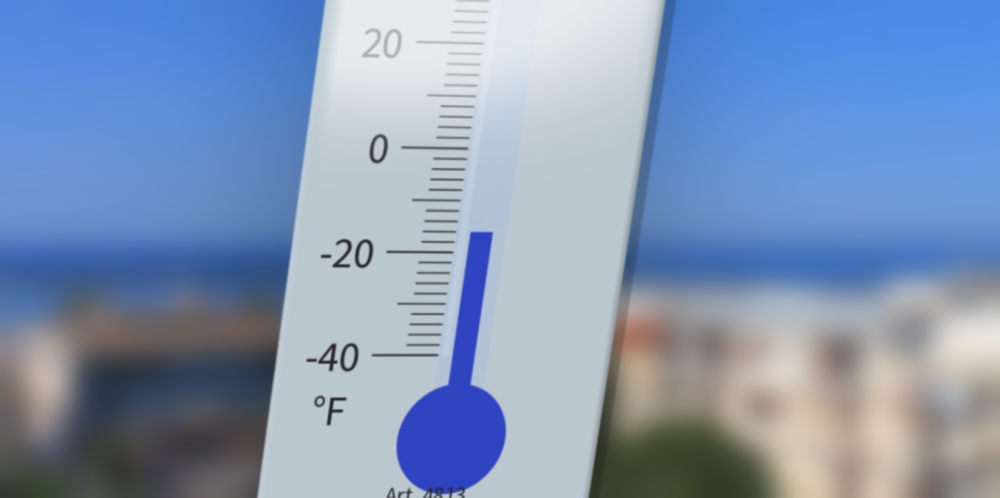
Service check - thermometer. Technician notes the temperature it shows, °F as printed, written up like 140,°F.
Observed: -16,°F
